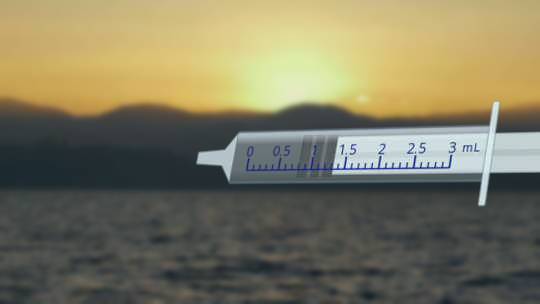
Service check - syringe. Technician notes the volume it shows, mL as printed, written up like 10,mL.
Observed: 0.8,mL
